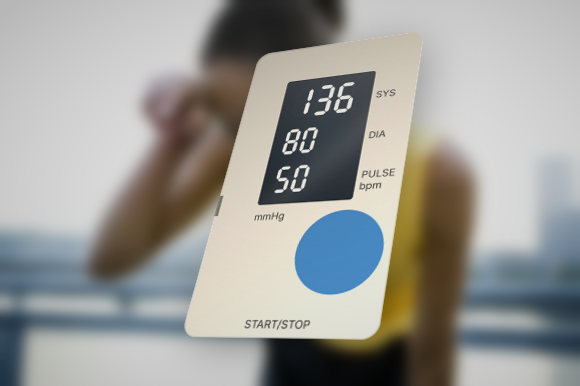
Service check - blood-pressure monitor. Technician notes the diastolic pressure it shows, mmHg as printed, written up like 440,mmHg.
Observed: 80,mmHg
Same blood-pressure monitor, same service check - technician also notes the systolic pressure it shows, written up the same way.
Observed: 136,mmHg
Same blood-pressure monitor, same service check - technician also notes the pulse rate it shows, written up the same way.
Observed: 50,bpm
